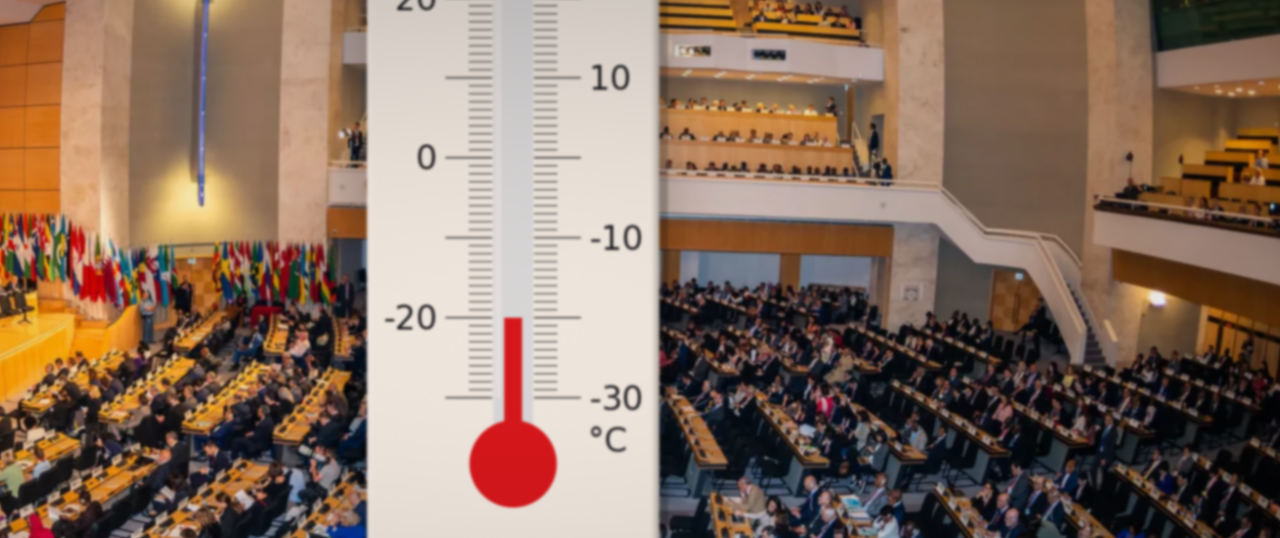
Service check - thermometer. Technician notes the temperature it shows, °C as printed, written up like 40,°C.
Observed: -20,°C
